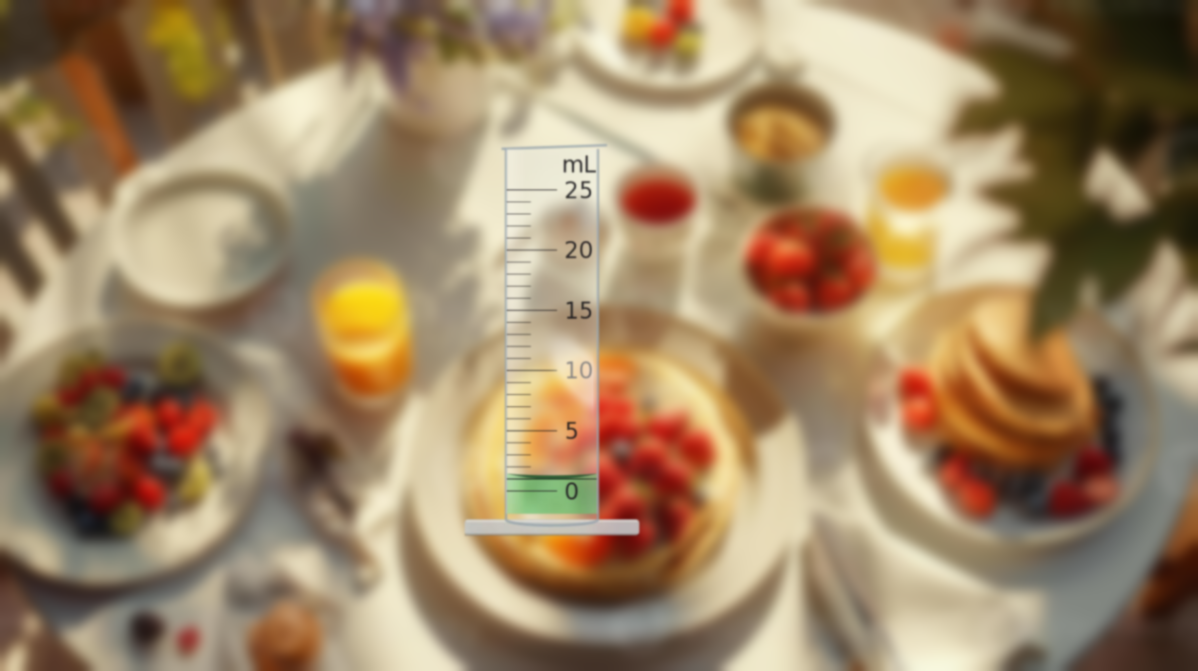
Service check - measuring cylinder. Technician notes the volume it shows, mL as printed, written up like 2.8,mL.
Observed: 1,mL
